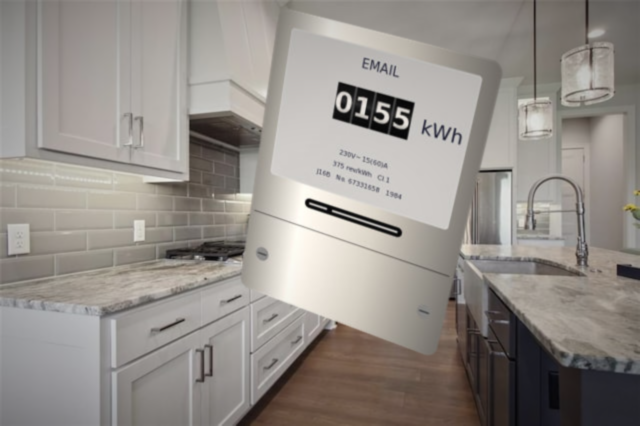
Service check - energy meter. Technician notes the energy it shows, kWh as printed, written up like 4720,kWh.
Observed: 155,kWh
